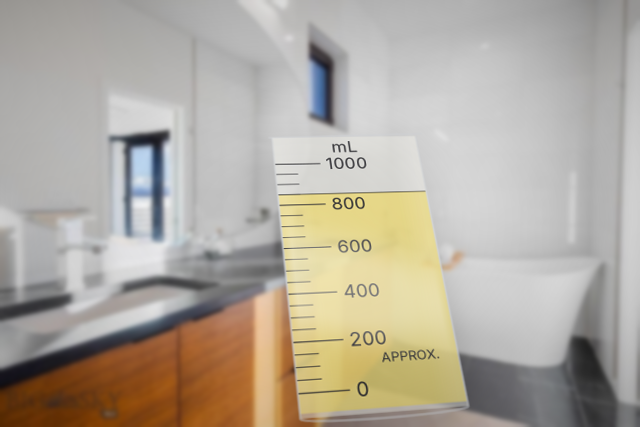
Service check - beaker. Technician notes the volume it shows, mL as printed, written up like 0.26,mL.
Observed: 850,mL
